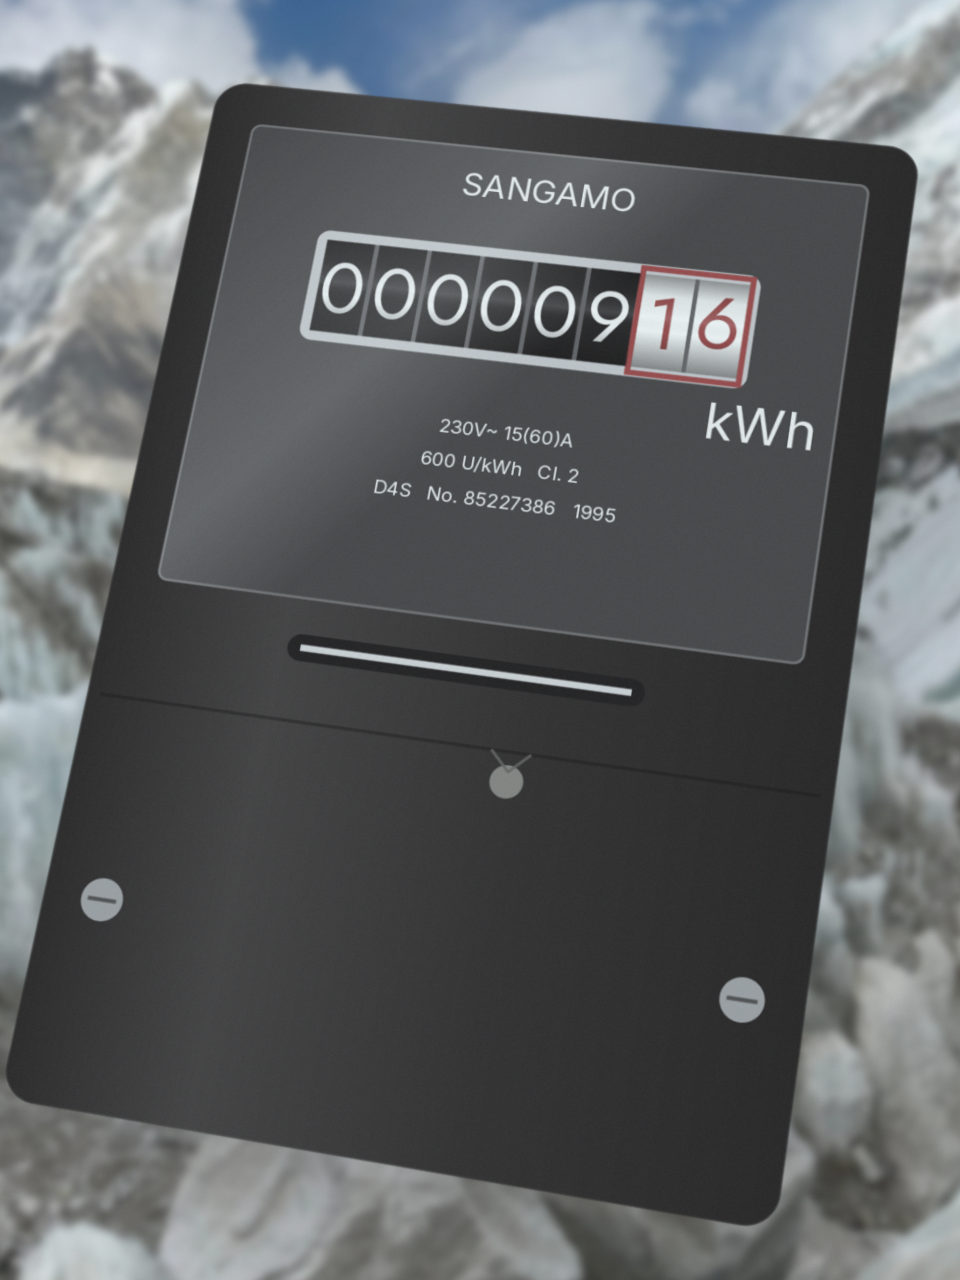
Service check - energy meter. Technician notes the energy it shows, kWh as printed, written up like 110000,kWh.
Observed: 9.16,kWh
